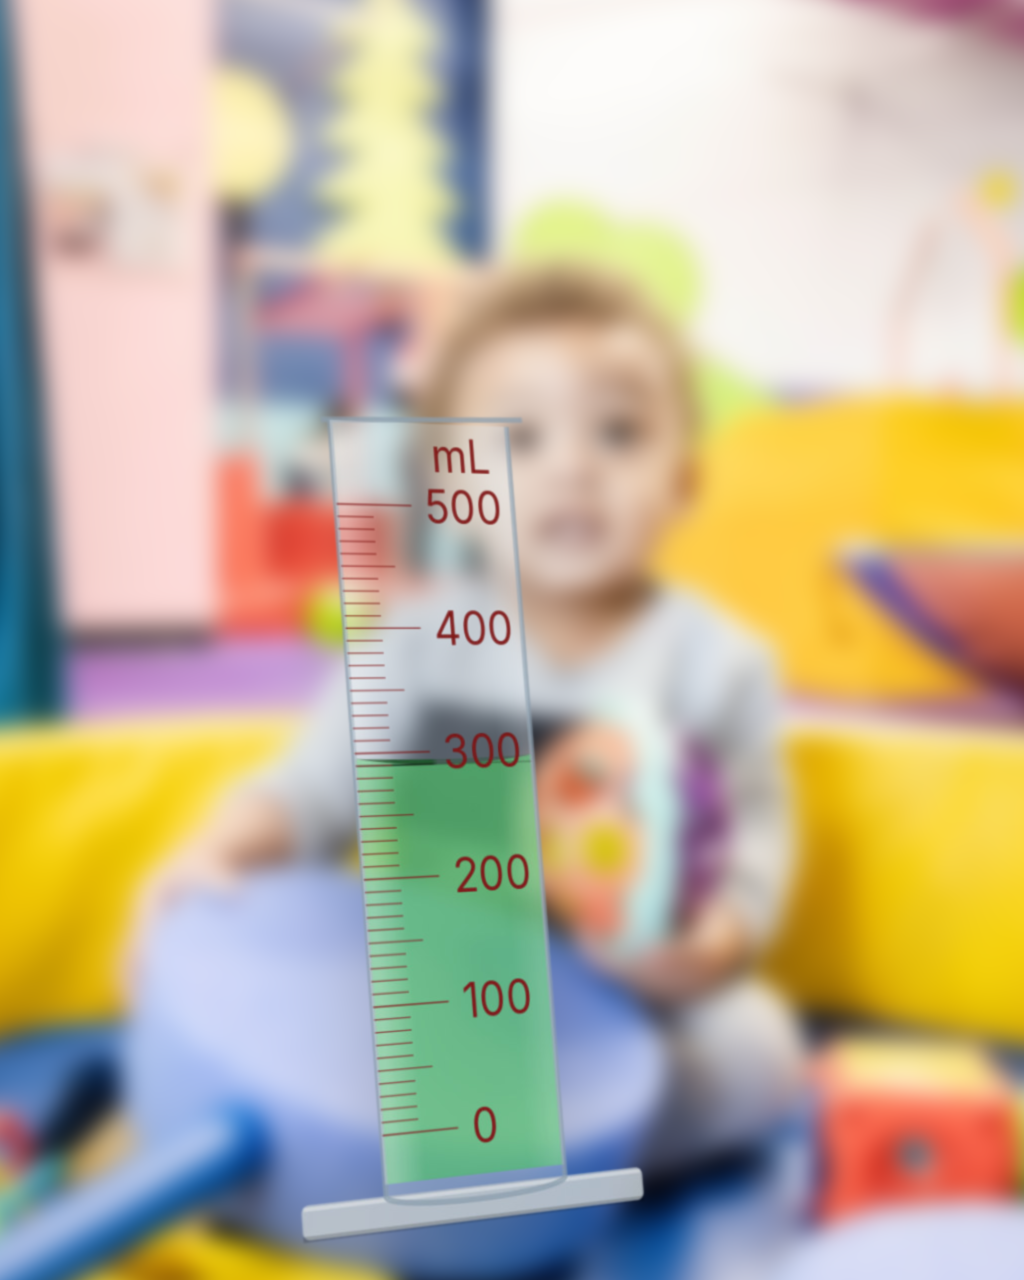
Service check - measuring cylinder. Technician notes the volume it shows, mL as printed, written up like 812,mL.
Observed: 290,mL
